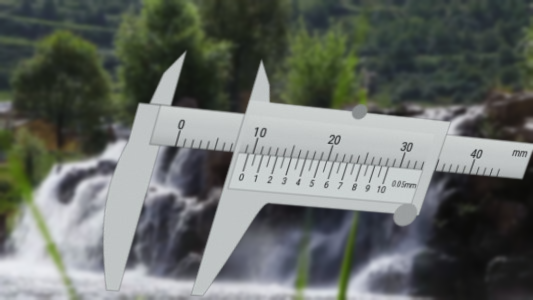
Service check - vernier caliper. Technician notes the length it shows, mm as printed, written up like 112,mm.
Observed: 9.4,mm
